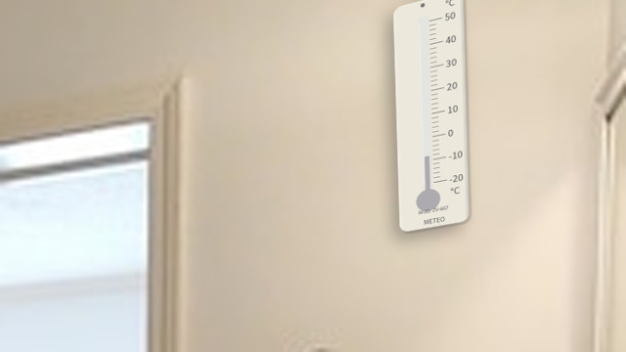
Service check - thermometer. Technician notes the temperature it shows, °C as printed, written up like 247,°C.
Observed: -8,°C
